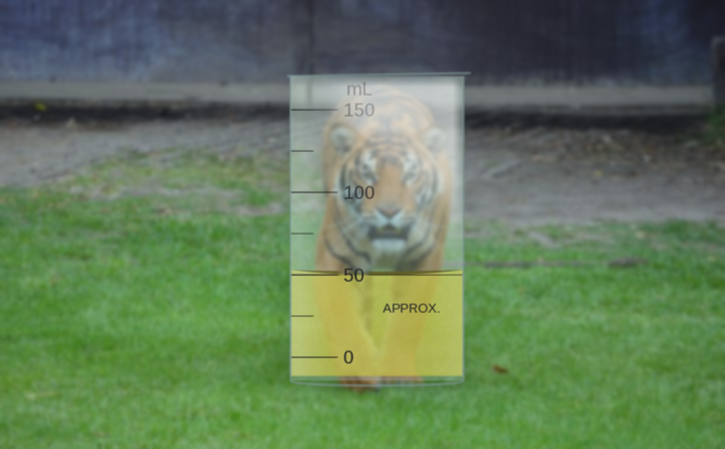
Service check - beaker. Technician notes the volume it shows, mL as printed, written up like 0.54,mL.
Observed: 50,mL
